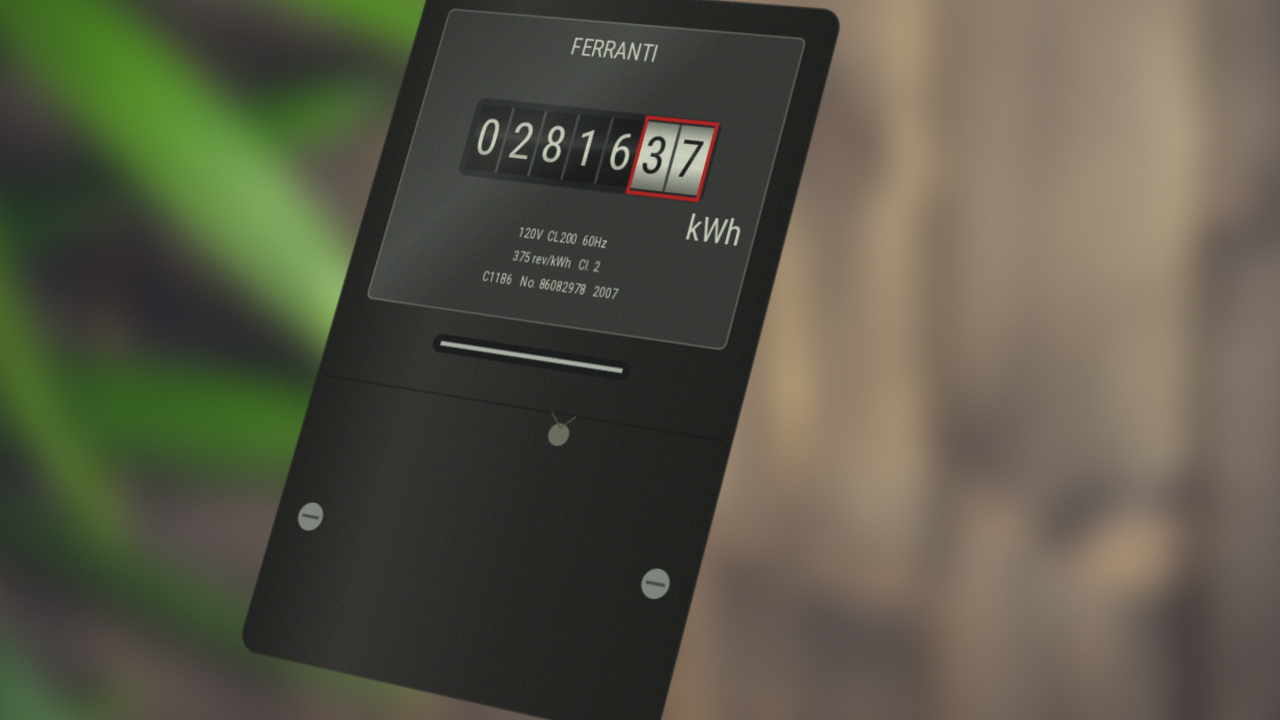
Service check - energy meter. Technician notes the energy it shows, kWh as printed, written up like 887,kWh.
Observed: 2816.37,kWh
